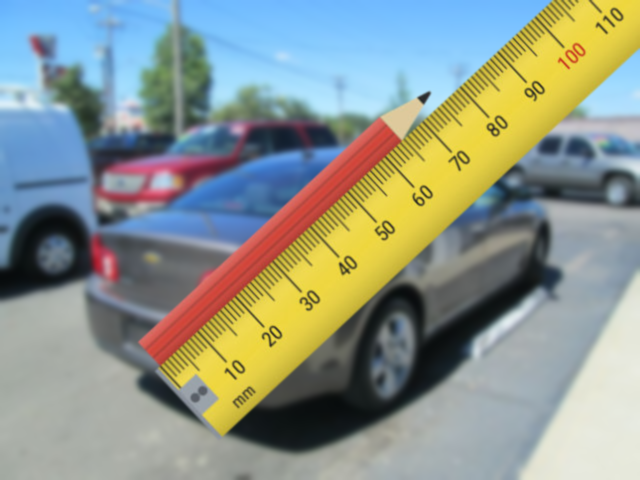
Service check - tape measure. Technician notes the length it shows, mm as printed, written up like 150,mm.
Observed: 75,mm
